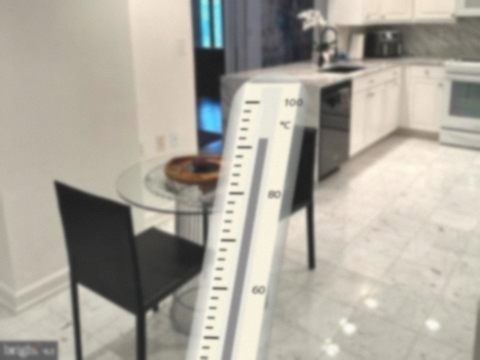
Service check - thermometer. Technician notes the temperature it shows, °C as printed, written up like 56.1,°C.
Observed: 92,°C
